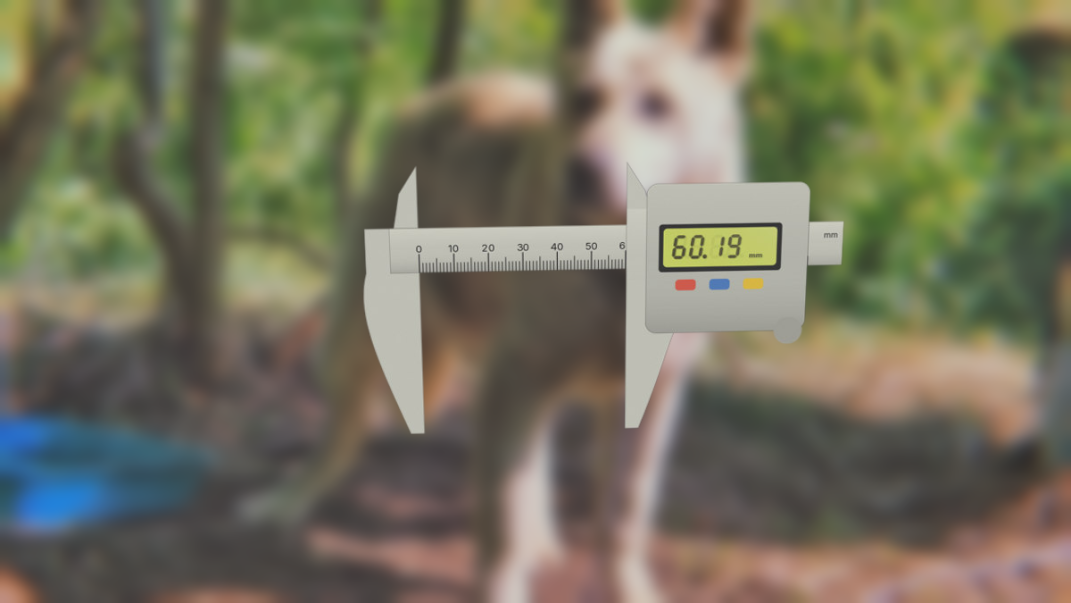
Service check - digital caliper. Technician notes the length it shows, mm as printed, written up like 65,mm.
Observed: 60.19,mm
